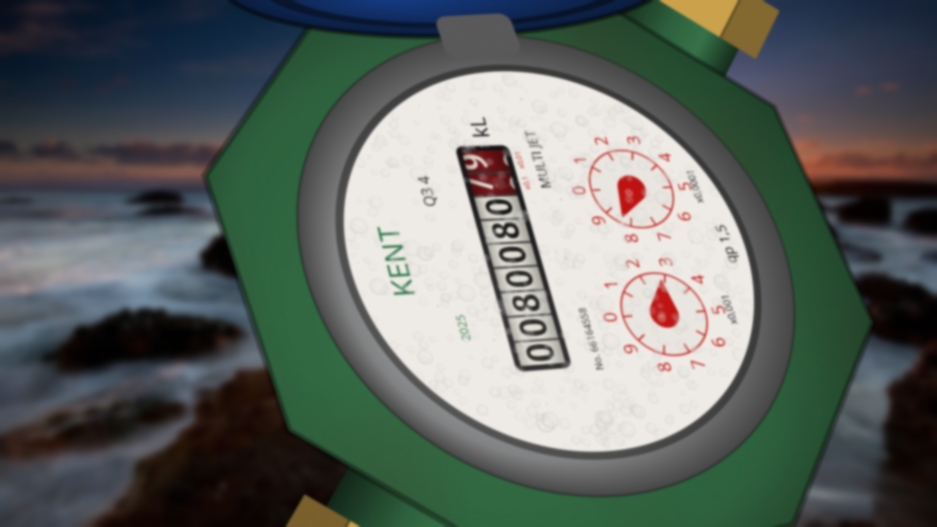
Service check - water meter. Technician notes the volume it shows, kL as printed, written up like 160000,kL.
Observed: 80080.7928,kL
